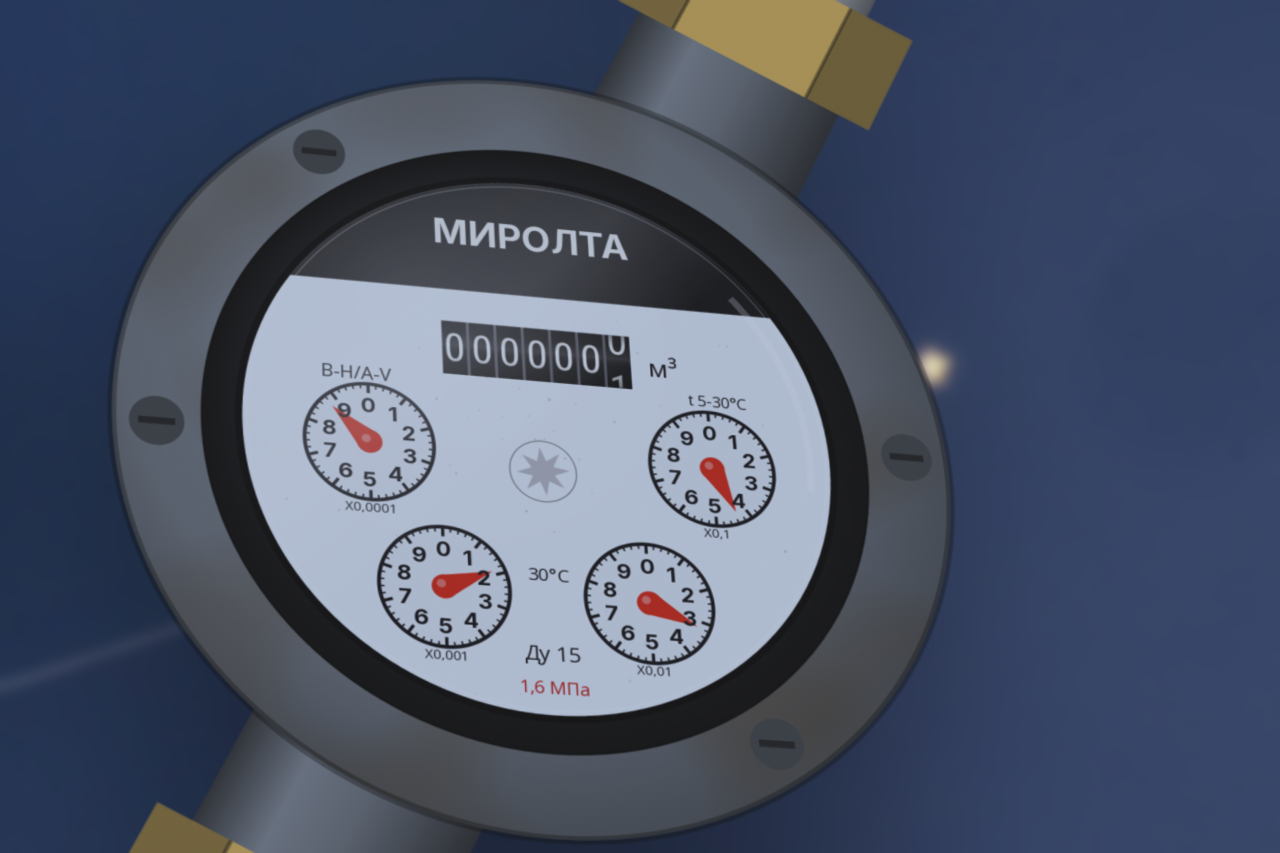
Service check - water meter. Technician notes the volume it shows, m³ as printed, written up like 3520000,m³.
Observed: 0.4318,m³
